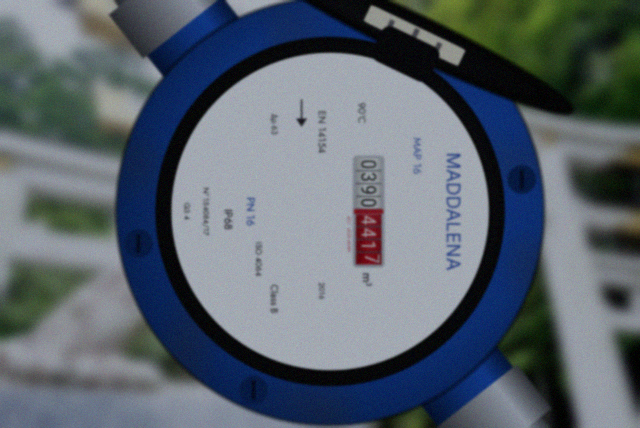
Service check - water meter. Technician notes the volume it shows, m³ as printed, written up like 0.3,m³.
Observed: 390.4417,m³
